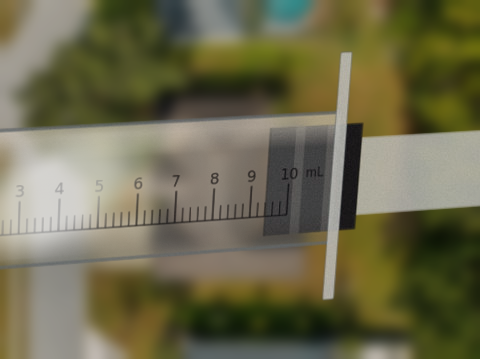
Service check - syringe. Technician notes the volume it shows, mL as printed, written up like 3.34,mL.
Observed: 9.4,mL
